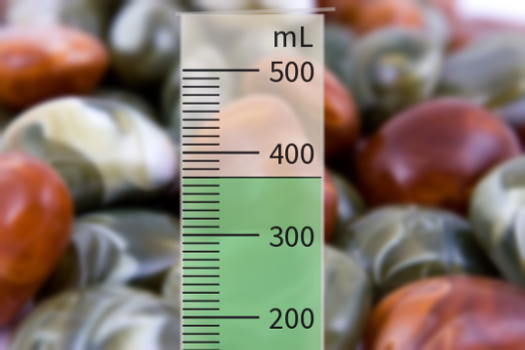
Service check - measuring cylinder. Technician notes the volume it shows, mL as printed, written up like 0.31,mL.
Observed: 370,mL
